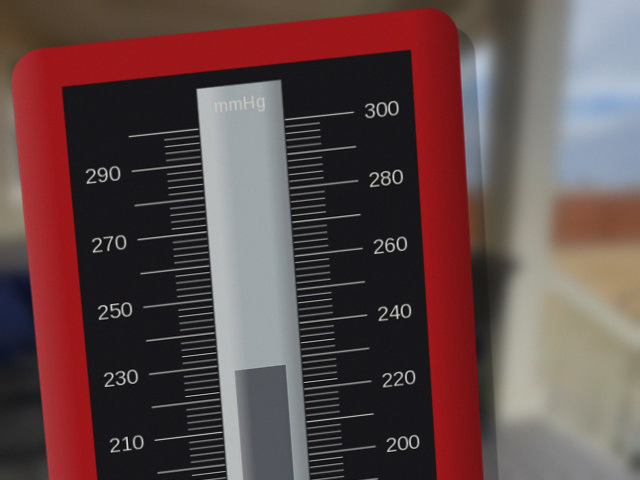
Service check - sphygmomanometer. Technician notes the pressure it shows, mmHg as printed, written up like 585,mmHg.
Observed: 228,mmHg
